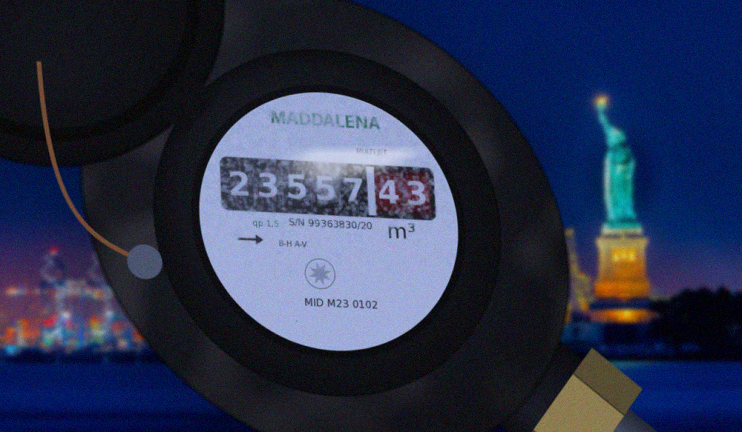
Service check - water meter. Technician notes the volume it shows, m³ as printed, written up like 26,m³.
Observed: 23557.43,m³
